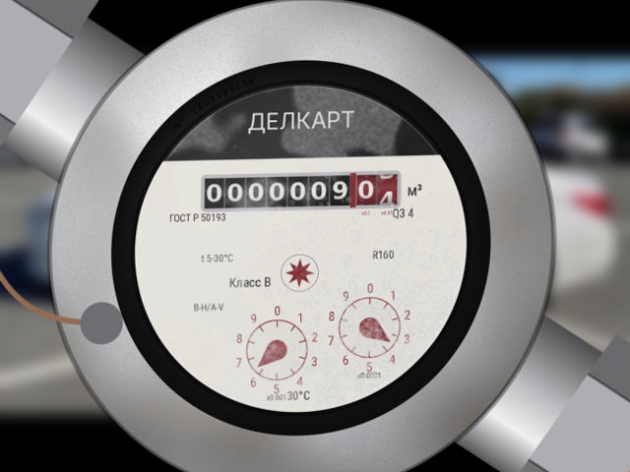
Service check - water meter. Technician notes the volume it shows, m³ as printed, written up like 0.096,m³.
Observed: 9.0363,m³
